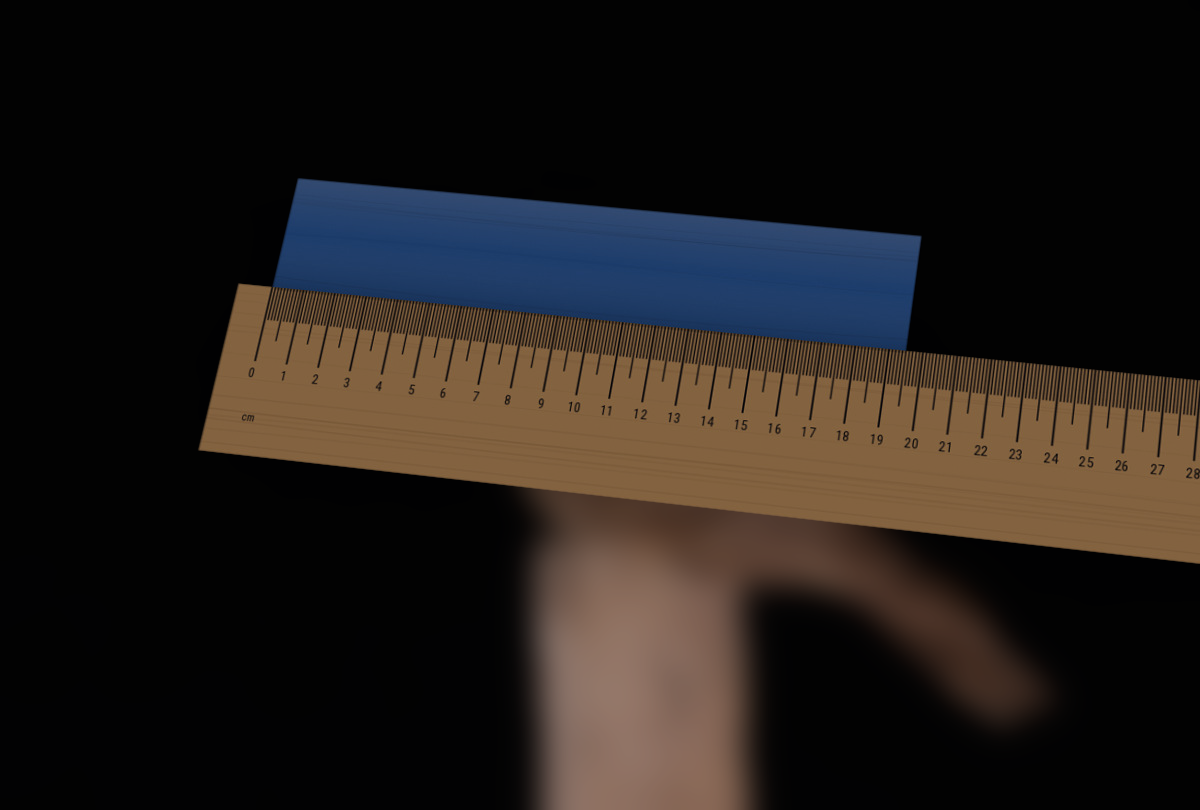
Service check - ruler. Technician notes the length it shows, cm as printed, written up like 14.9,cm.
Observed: 19.5,cm
